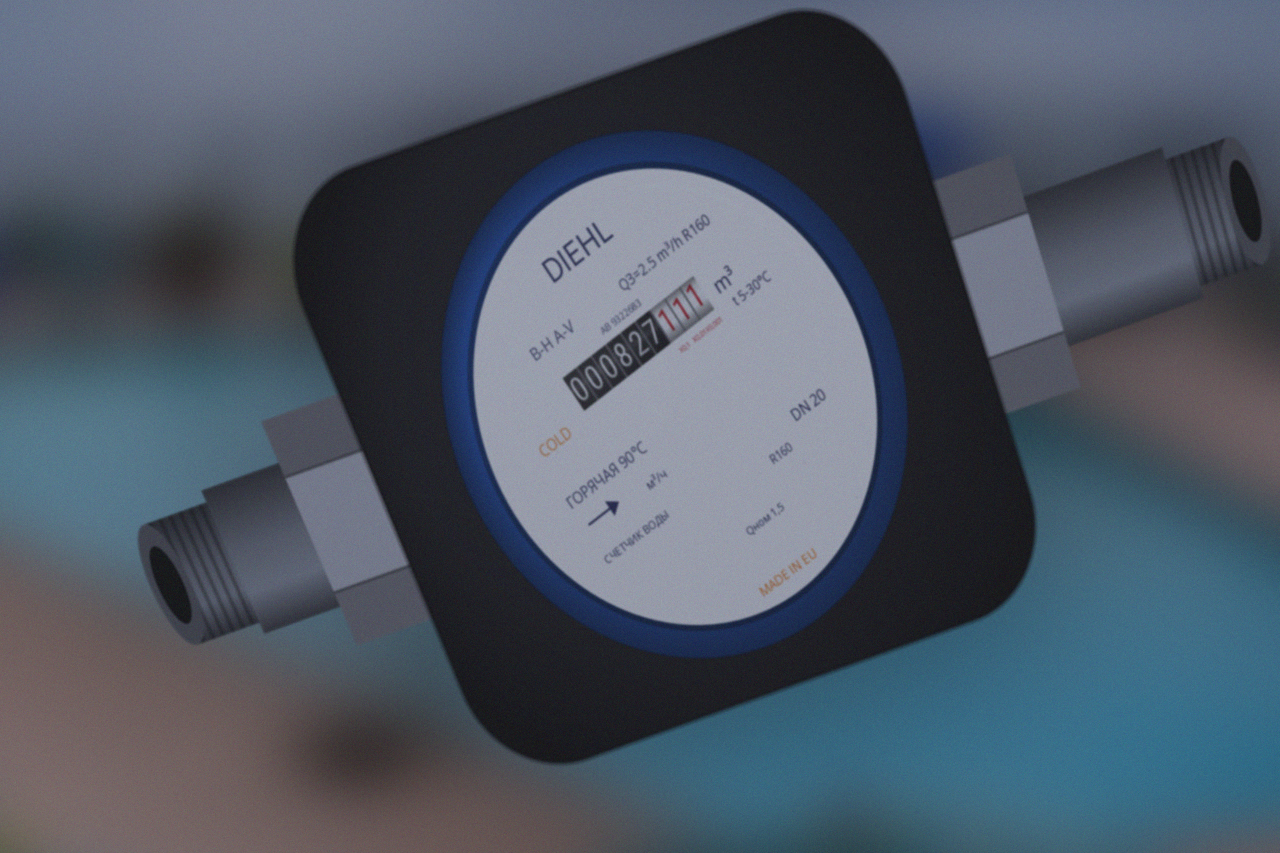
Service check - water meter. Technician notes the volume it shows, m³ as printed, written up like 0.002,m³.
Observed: 827.111,m³
